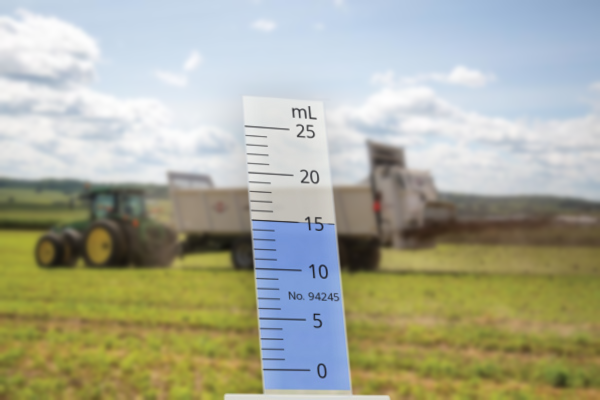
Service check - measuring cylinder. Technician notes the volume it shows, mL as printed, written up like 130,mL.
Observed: 15,mL
